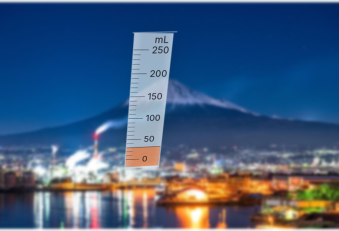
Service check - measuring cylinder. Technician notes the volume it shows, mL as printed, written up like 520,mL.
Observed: 30,mL
